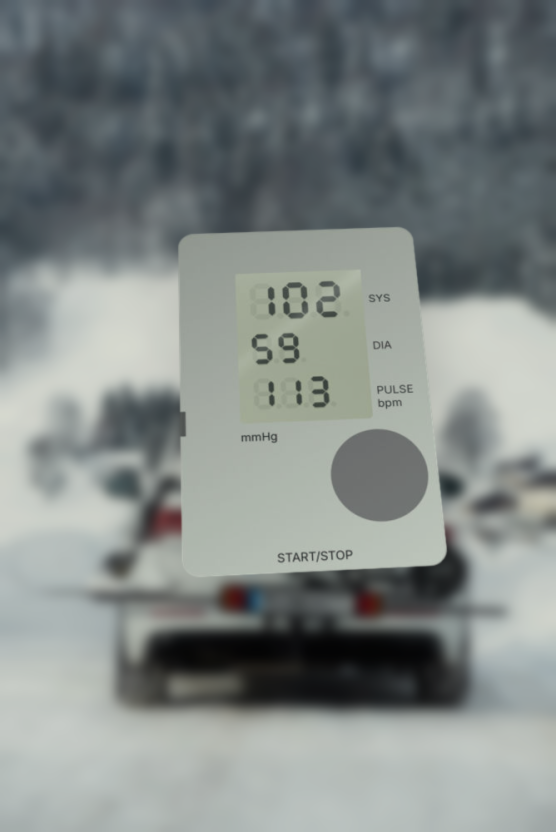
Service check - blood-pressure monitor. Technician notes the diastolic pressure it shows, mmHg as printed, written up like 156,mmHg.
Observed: 59,mmHg
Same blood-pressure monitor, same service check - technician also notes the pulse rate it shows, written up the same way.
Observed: 113,bpm
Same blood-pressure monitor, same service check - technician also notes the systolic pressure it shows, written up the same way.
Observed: 102,mmHg
